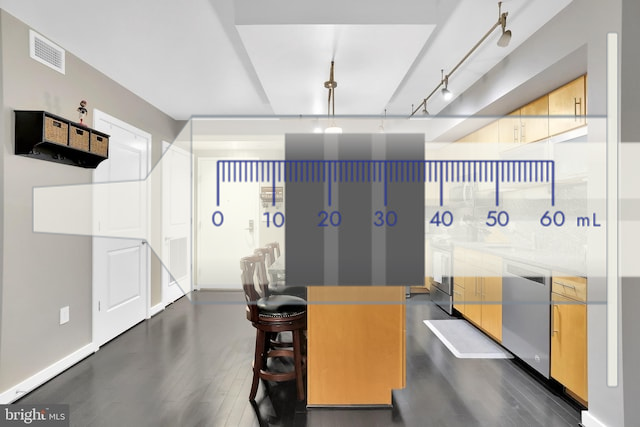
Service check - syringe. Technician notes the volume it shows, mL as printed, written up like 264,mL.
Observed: 12,mL
